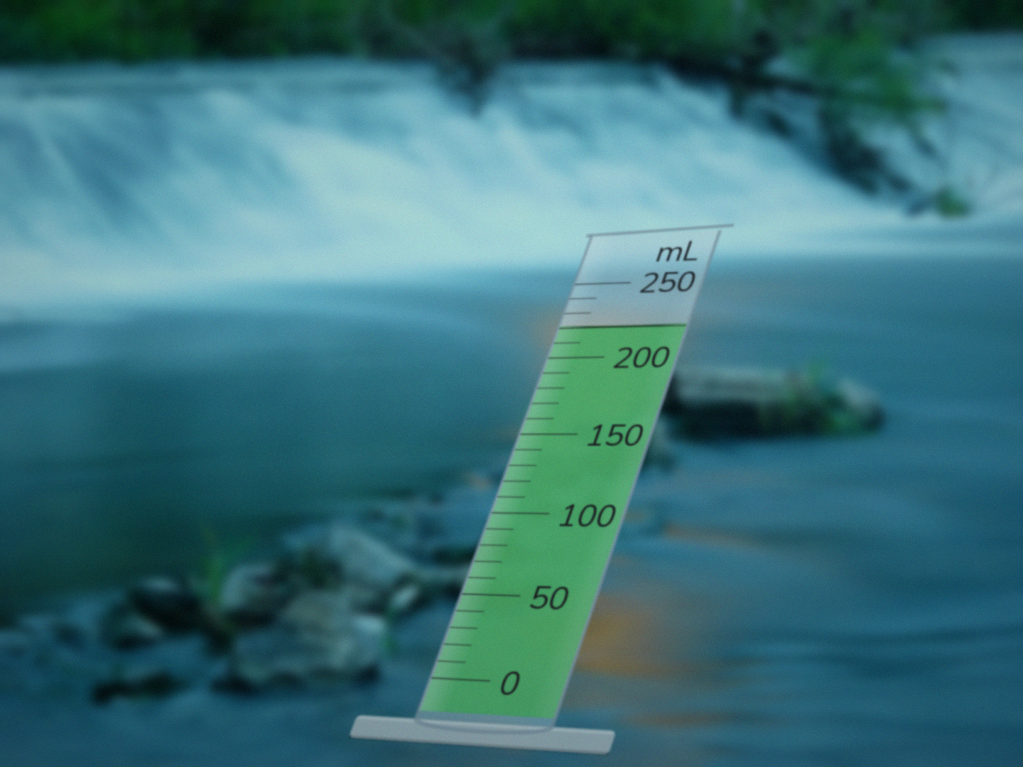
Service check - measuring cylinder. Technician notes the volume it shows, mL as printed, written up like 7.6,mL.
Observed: 220,mL
